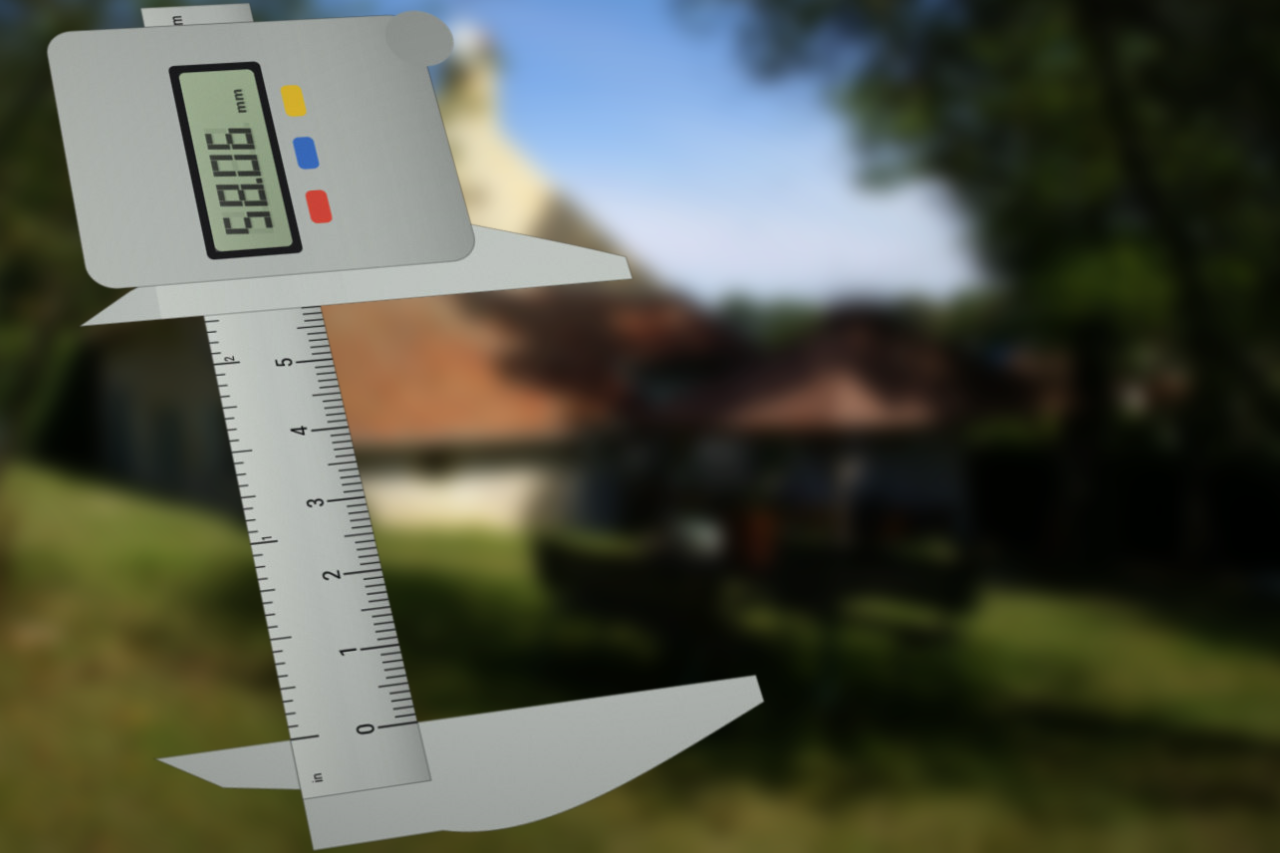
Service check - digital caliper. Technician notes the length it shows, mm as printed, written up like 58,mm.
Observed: 58.06,mm
